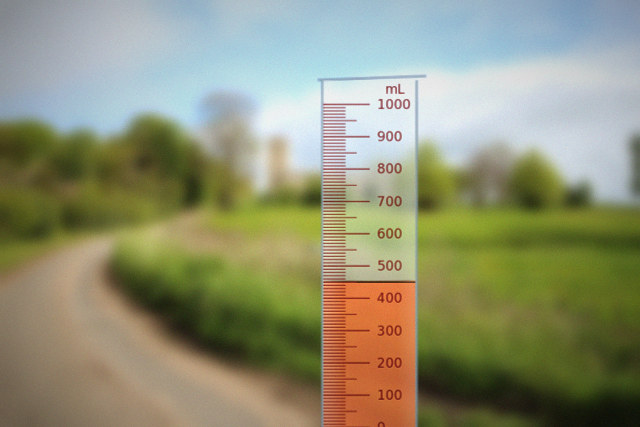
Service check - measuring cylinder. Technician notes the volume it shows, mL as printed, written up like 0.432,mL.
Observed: 450,mL
